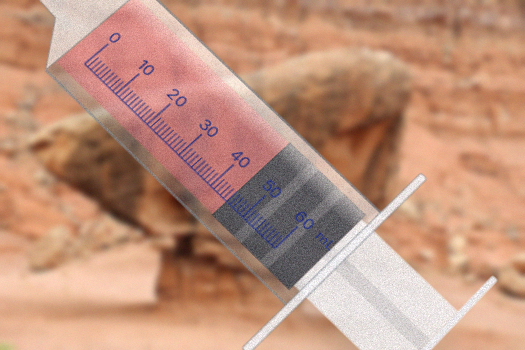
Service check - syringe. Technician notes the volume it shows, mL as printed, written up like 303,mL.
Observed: 45,mL
